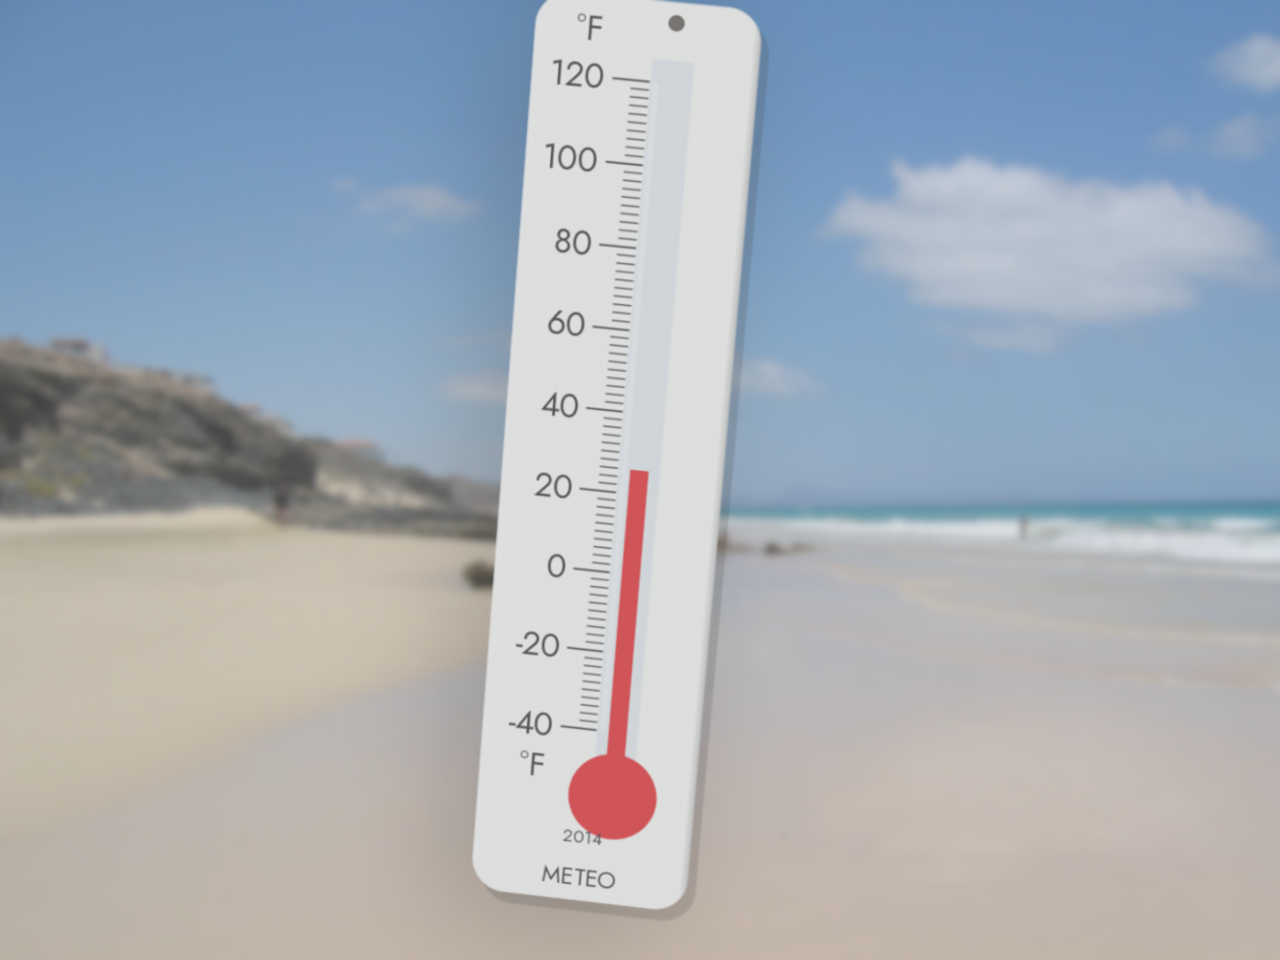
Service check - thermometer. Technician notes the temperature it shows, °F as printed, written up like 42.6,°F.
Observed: 26,°F
